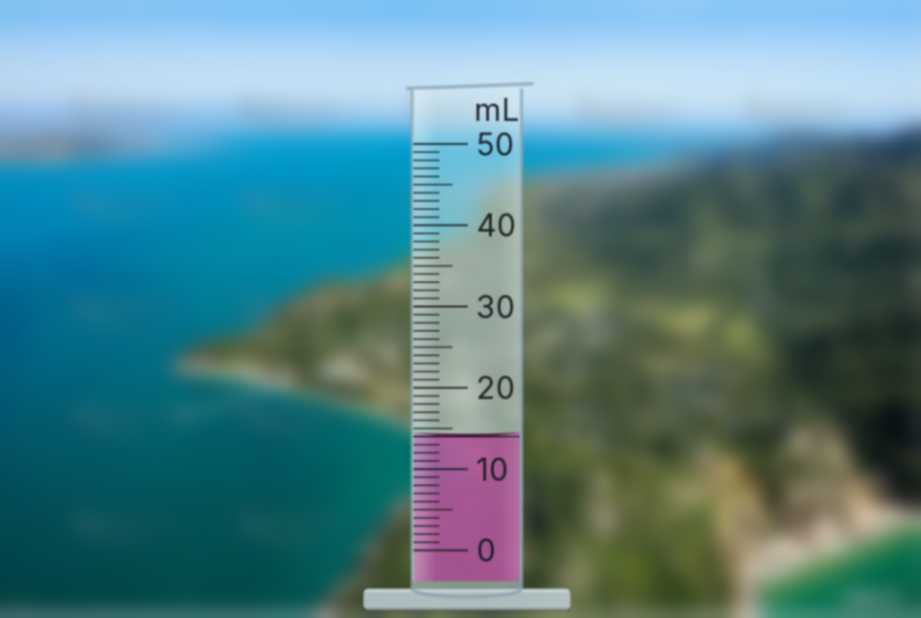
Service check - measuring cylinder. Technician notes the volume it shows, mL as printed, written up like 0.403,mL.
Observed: 14,mL
